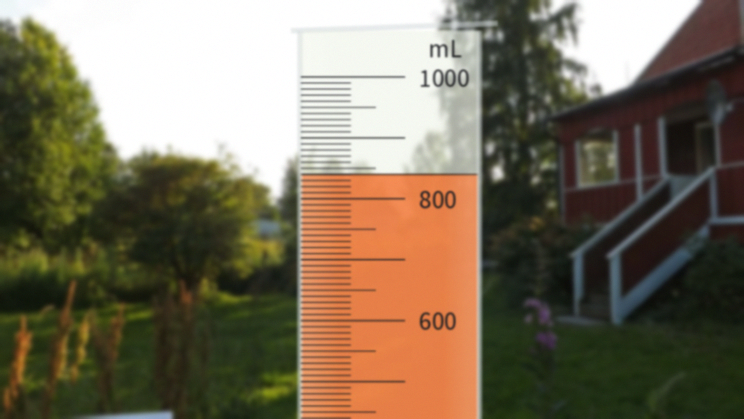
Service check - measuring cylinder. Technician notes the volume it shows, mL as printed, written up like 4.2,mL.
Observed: 840,mL
